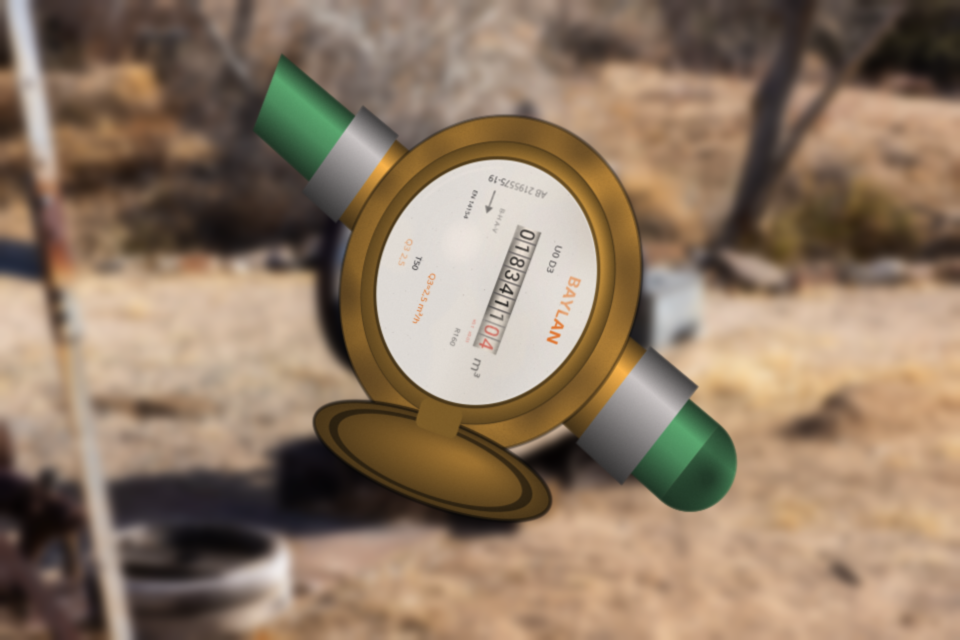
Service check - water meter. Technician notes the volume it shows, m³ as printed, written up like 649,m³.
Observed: 183411.04,m³
